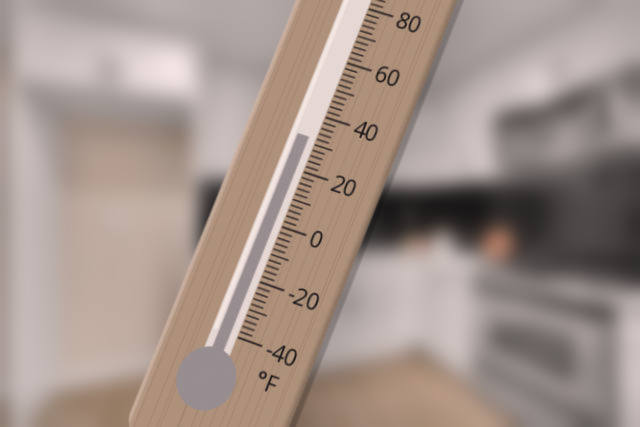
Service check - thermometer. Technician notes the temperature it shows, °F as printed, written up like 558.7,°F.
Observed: 32,°F
